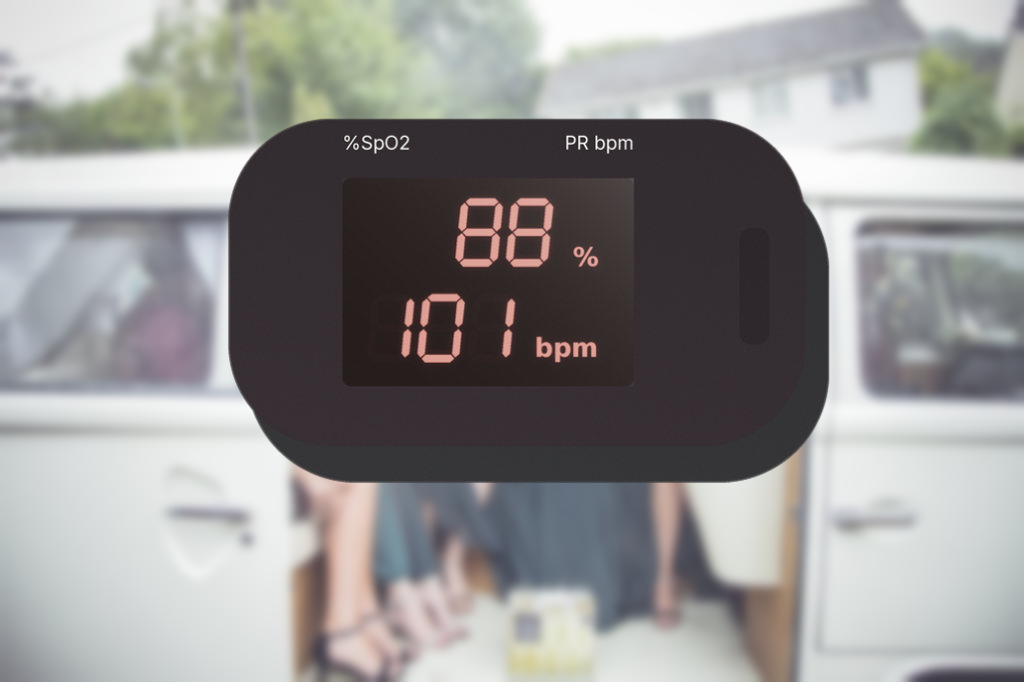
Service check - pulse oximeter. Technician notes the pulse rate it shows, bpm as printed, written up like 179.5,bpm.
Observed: 101,bpm
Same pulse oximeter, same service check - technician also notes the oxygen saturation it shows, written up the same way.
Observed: 88,%
